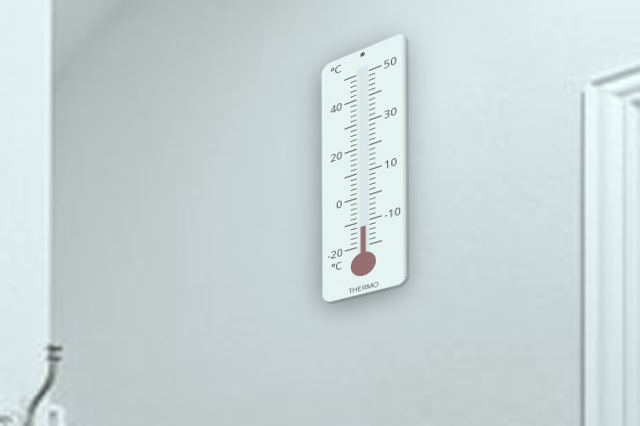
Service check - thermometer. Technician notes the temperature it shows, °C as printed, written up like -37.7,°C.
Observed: -12,°C
